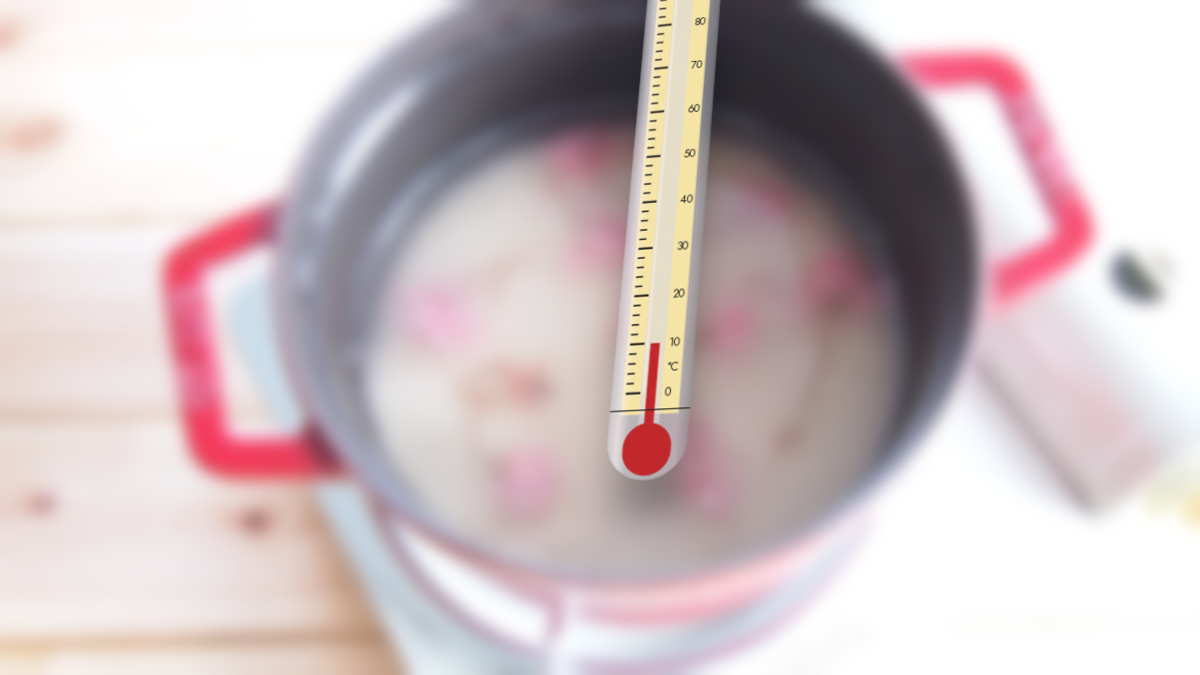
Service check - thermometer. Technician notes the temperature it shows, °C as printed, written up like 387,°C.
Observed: 10,°C
